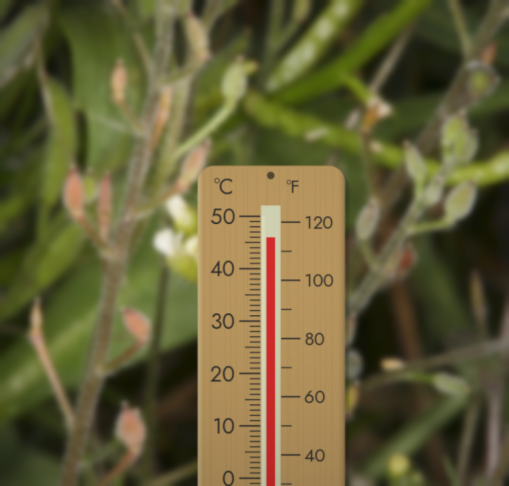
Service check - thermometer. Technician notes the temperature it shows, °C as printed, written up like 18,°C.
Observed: 46,°C
